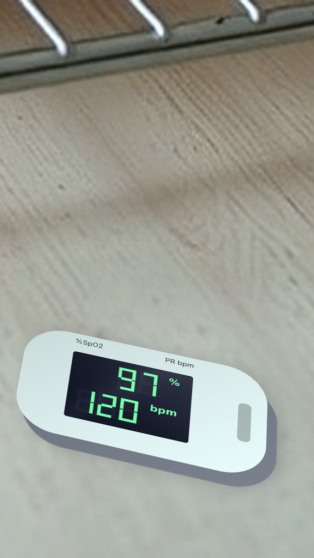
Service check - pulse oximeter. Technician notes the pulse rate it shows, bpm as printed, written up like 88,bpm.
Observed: 120,bpm
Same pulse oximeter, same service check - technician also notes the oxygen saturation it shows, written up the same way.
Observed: 97,%
